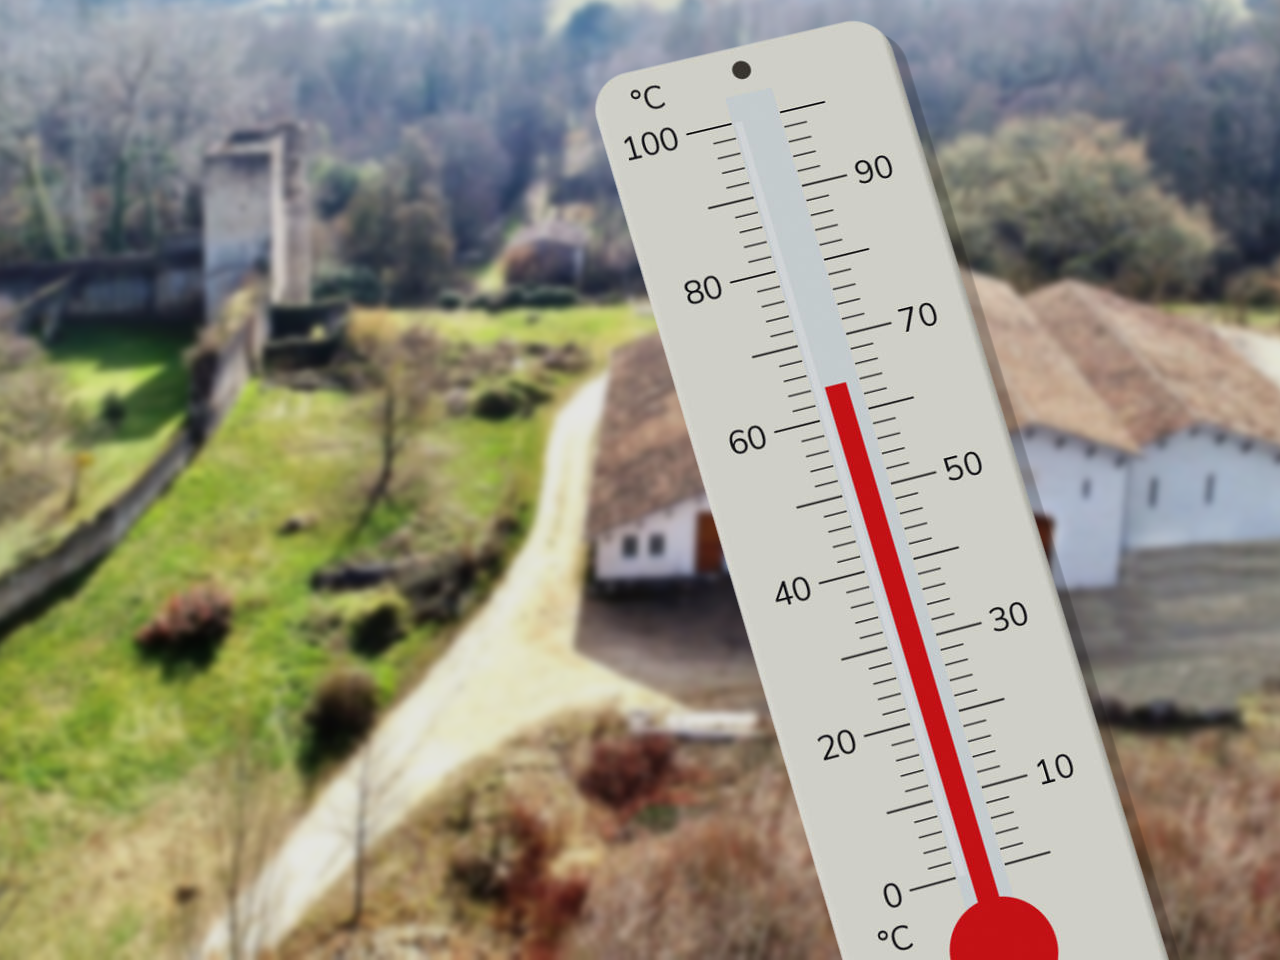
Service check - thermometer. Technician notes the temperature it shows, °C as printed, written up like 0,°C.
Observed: 64,°C
